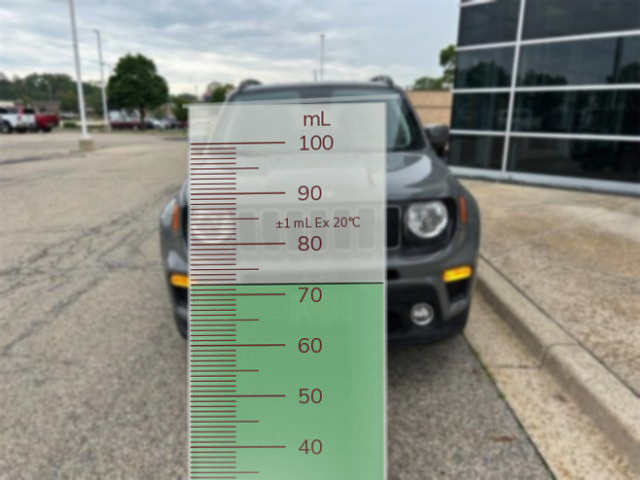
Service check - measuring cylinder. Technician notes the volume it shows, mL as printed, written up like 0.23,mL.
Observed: 72,mL
